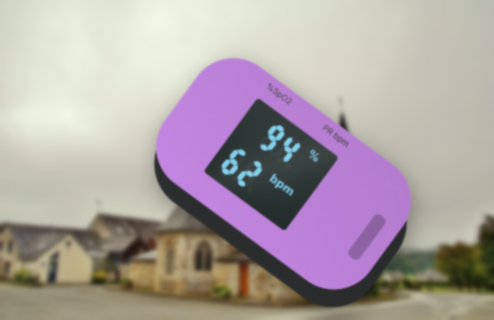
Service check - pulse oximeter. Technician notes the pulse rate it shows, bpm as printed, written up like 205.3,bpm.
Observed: 62,bpm
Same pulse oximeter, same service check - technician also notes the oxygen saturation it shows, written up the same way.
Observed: 94,%
